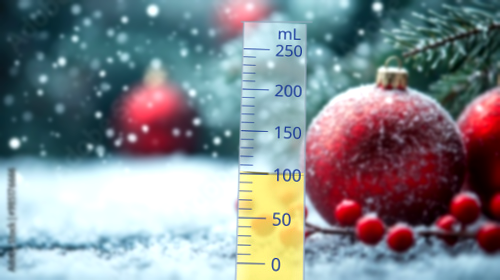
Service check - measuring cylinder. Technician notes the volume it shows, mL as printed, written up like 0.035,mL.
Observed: 100,mL
